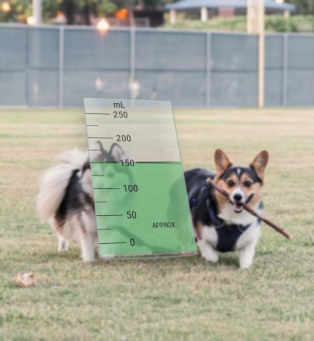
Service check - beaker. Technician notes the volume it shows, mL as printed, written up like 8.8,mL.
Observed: 150,mL
